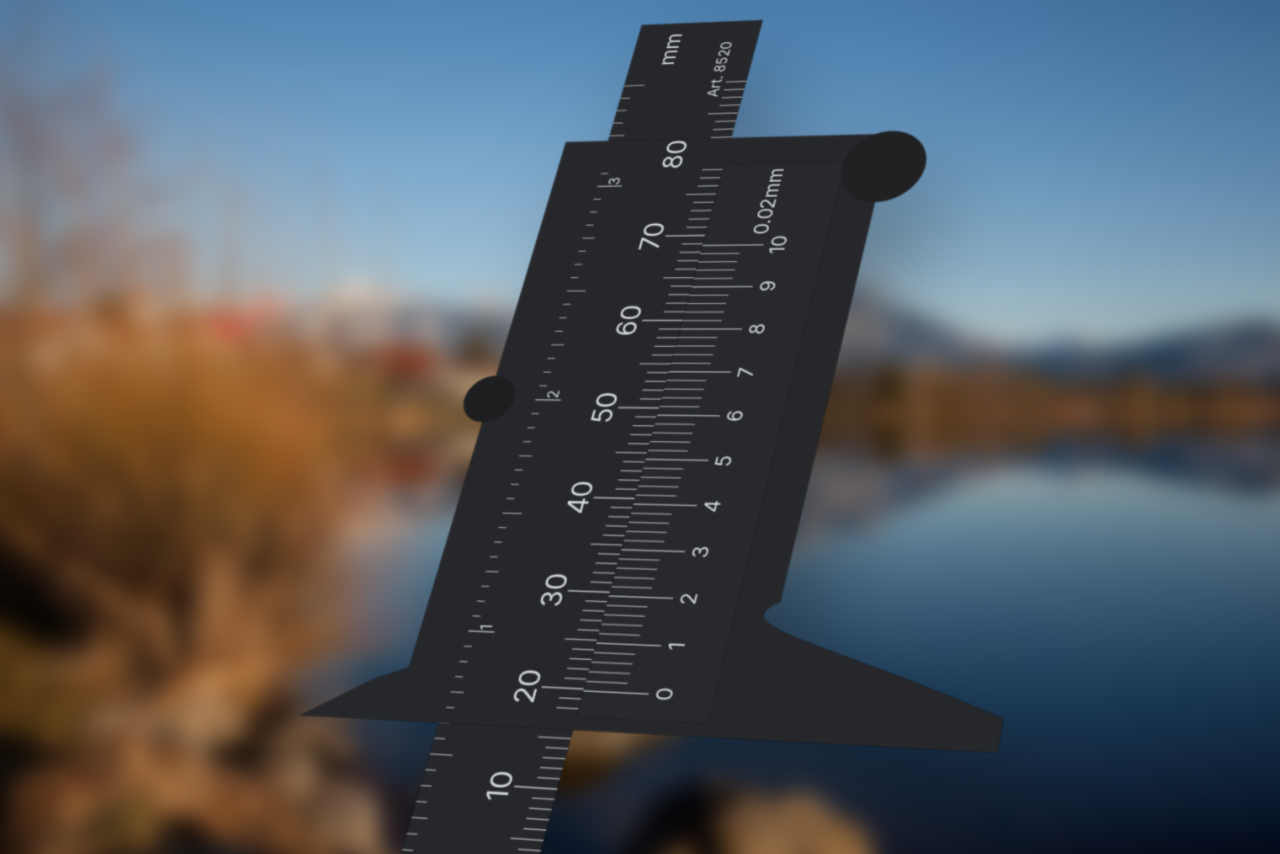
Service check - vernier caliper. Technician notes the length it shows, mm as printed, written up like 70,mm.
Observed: 19.8,mm
